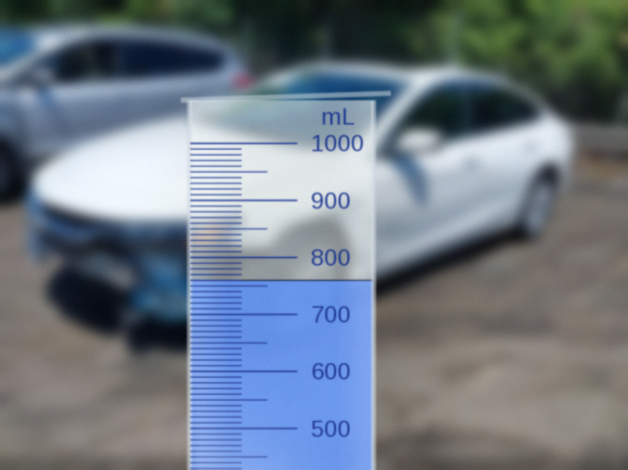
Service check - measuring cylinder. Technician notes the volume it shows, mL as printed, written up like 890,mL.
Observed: 760,mL
